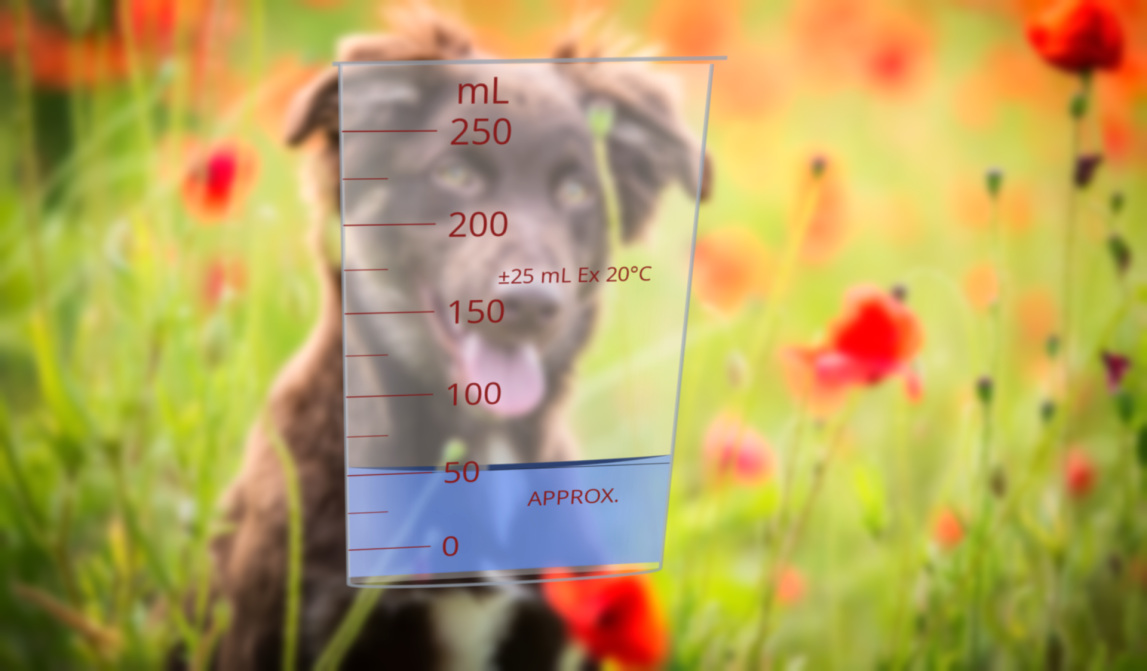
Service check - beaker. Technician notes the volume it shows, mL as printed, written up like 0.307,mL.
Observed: 50,mL
